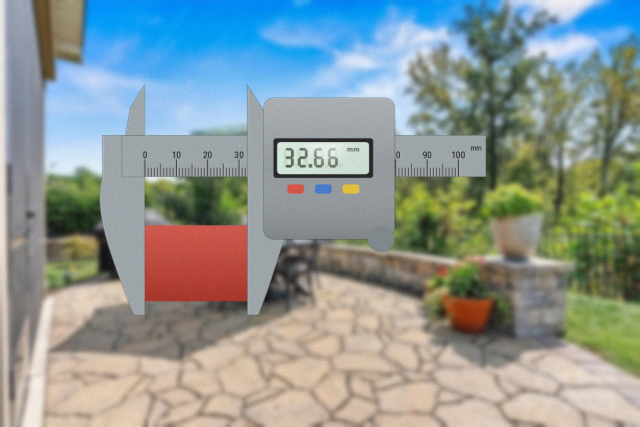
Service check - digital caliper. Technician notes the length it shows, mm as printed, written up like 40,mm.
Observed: 32.66,mm
